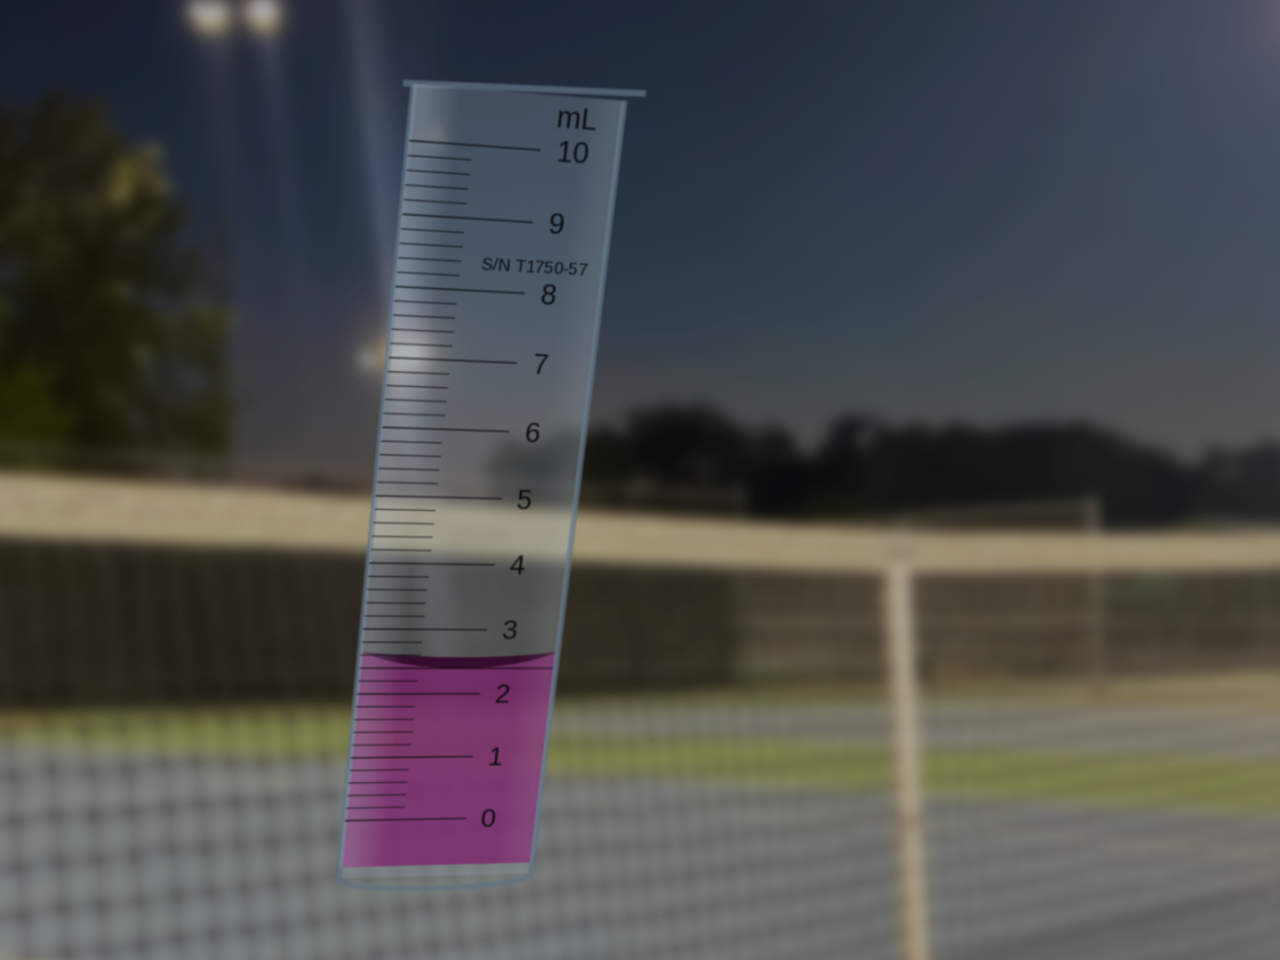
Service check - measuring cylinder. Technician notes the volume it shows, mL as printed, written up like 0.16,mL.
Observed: 2.4,mL
